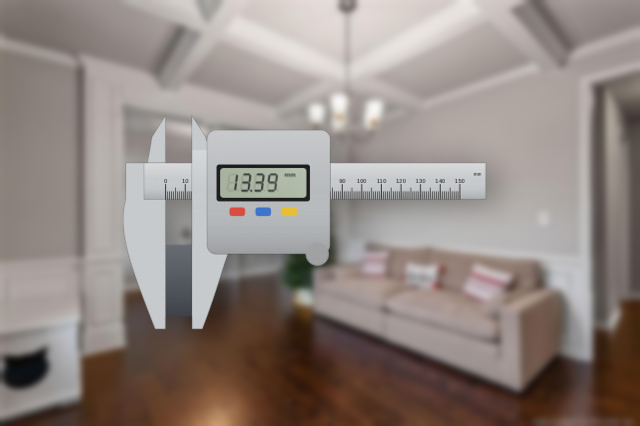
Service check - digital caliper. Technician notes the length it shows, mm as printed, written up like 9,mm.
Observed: 13.39,mm
